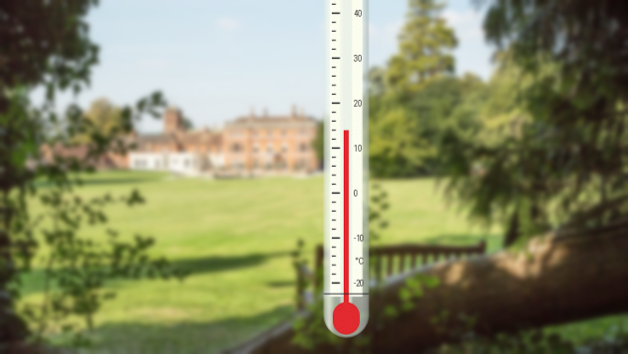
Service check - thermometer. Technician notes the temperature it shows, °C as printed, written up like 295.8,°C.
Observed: 14,°C
